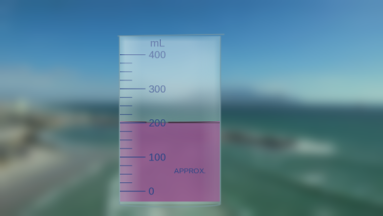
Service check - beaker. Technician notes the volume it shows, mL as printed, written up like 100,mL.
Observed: 200,mL
